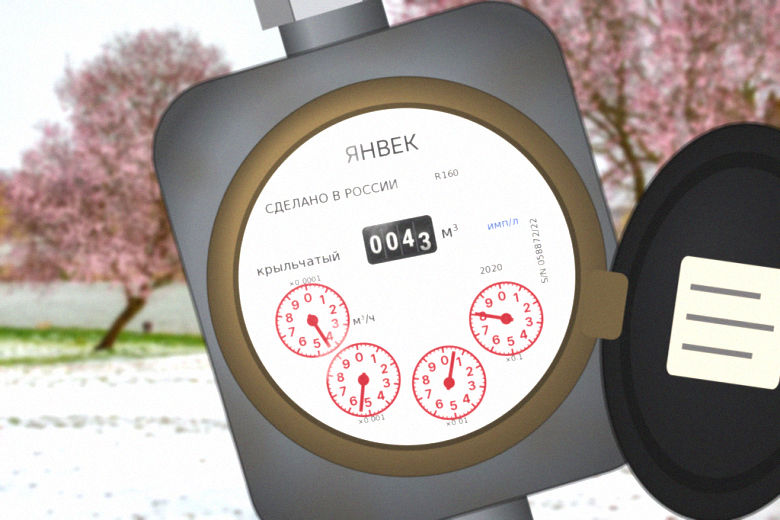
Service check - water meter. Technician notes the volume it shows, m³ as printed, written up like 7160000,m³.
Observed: 42.8054,m³
